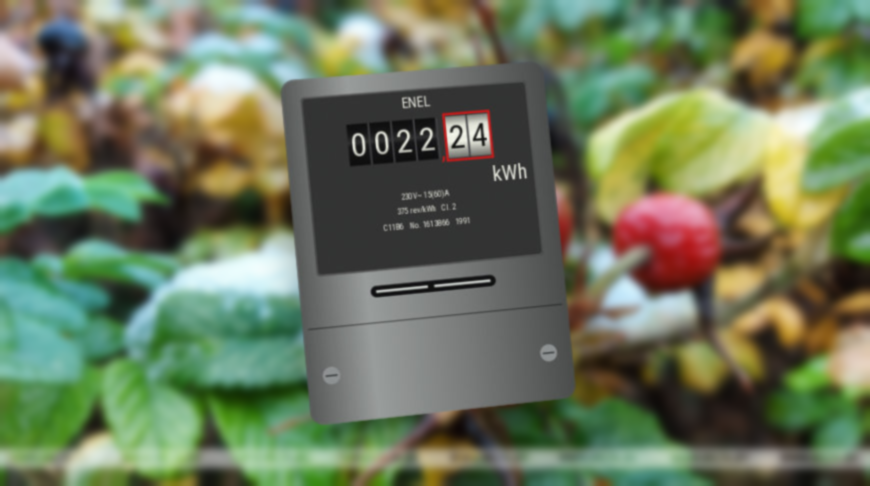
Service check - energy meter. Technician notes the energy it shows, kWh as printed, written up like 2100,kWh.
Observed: 22.24,kWh
